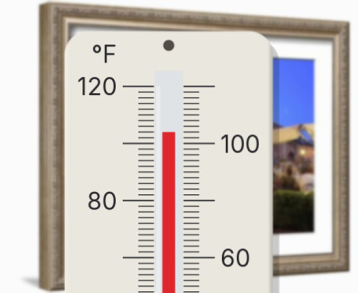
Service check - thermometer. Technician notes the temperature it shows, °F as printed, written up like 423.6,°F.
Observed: 104,°F
